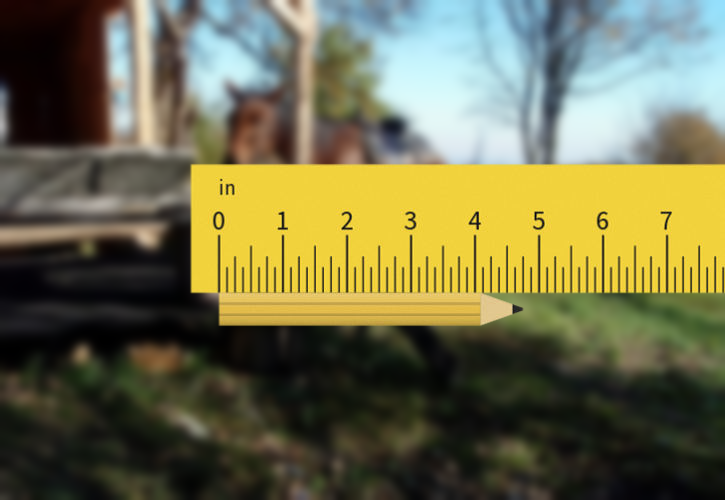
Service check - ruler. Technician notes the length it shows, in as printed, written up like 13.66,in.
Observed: 4.75,in
